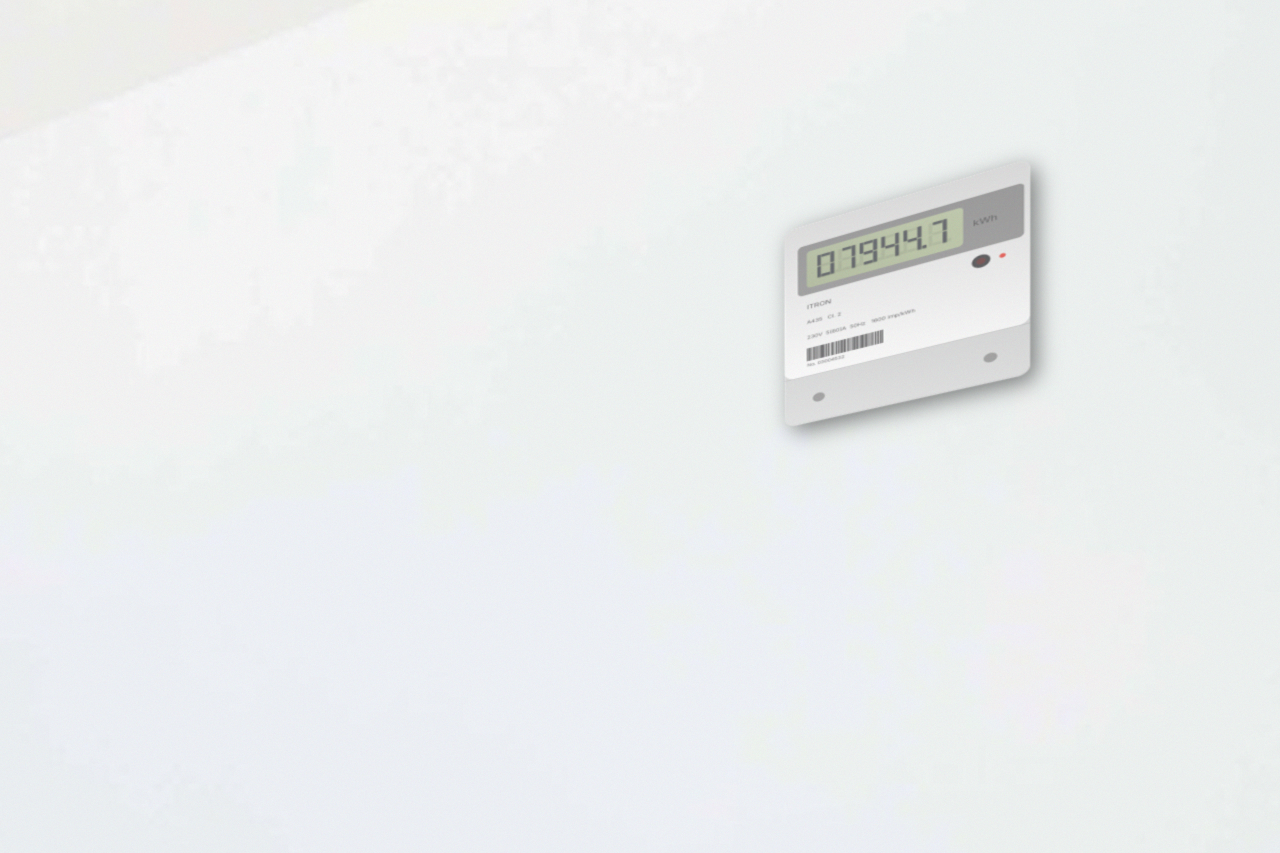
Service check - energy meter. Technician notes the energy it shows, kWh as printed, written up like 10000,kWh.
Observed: 7944.7,kWh
